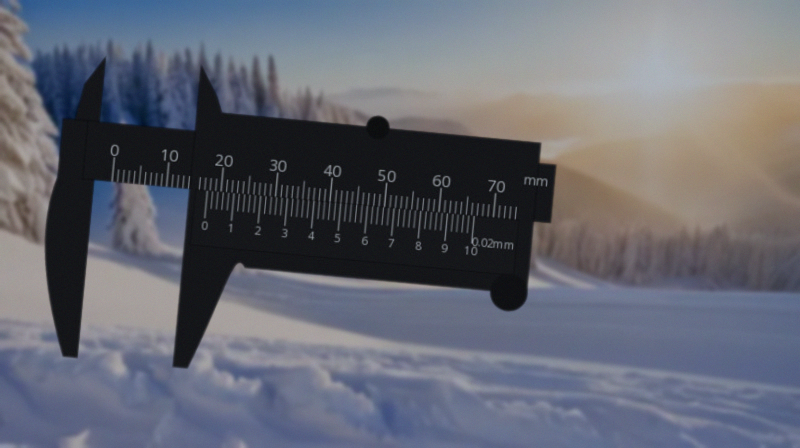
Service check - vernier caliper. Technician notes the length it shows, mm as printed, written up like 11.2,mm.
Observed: 17.5,mm
